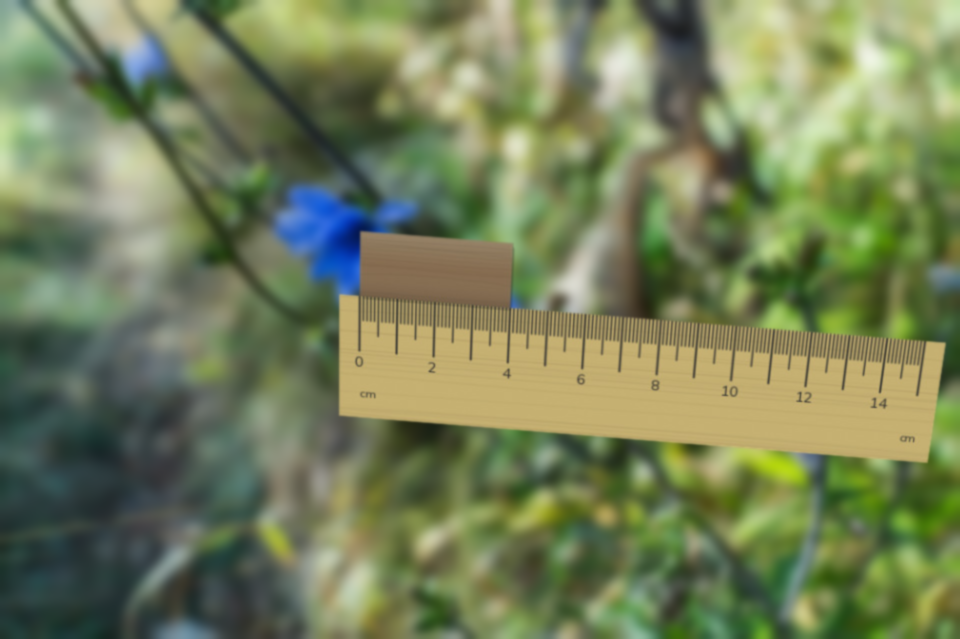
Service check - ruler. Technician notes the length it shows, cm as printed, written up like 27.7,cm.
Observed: 4,cm
